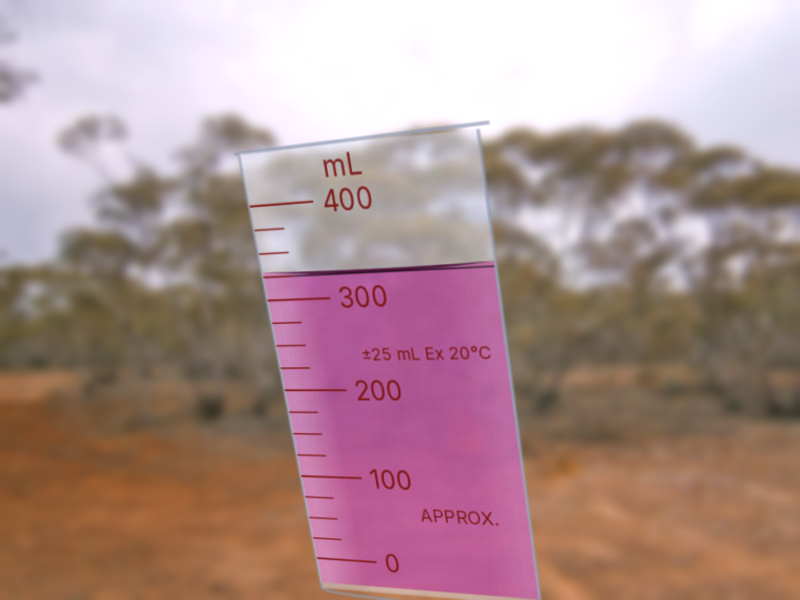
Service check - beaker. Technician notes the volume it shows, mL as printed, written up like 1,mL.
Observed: 325,mL
